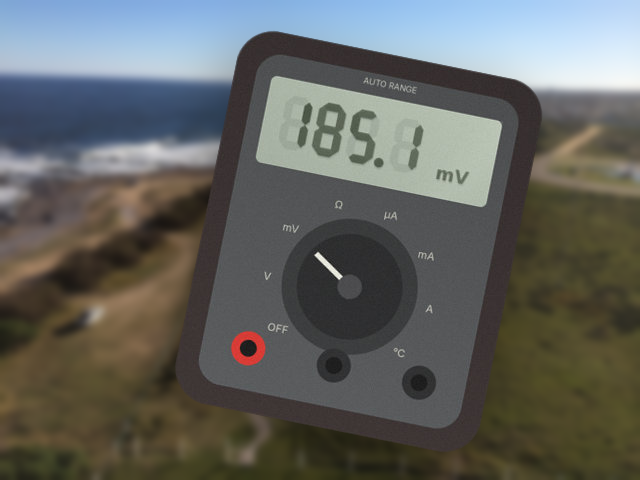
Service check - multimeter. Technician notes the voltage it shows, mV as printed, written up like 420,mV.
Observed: 185.1,mV
